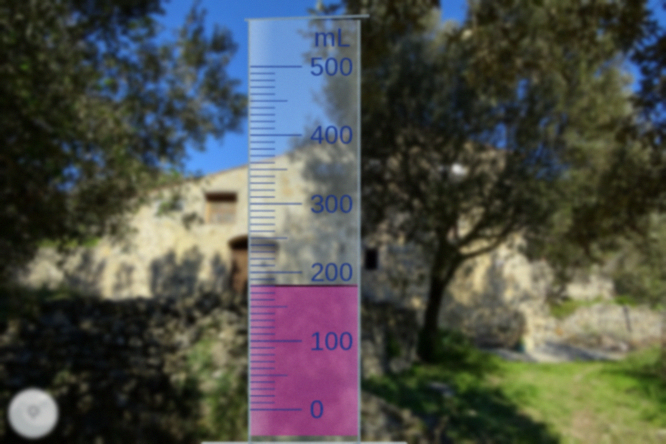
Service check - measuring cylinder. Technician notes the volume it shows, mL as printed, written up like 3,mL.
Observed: 180,mL
